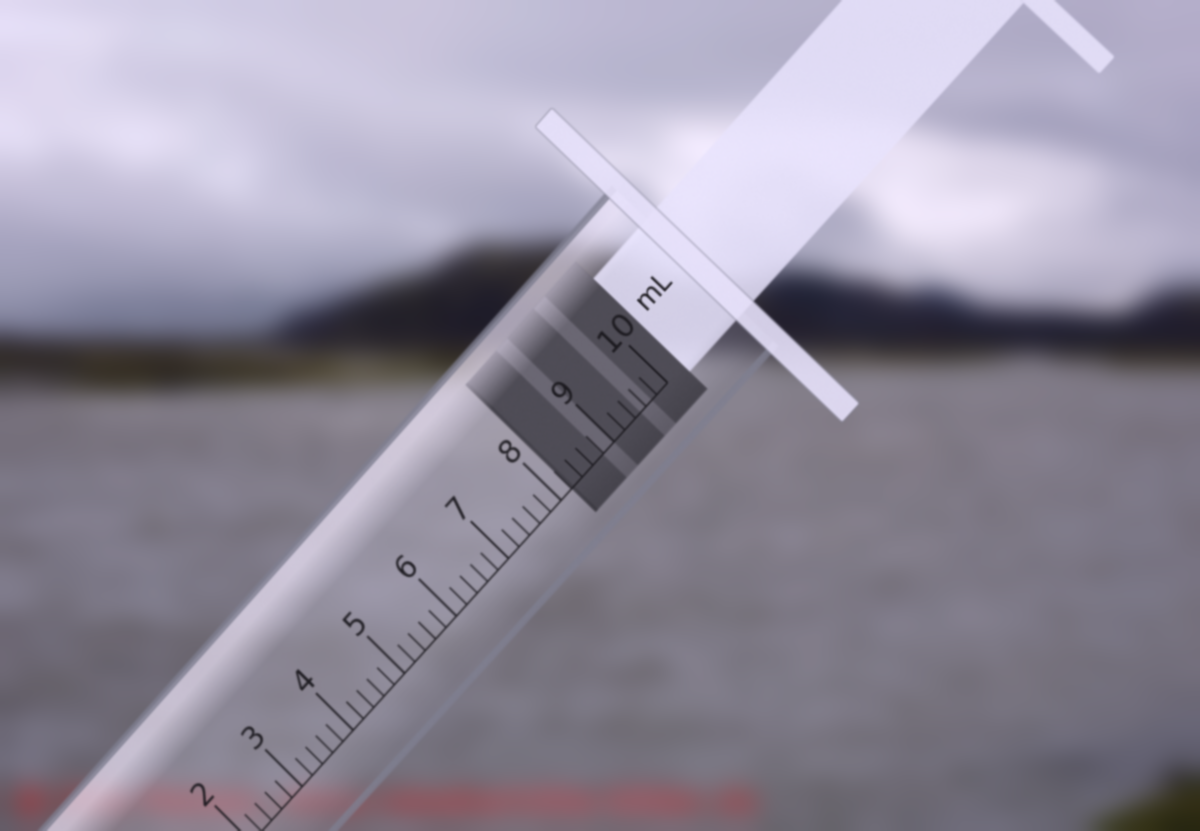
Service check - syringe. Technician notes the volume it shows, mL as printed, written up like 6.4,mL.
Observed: 8.2,mL
